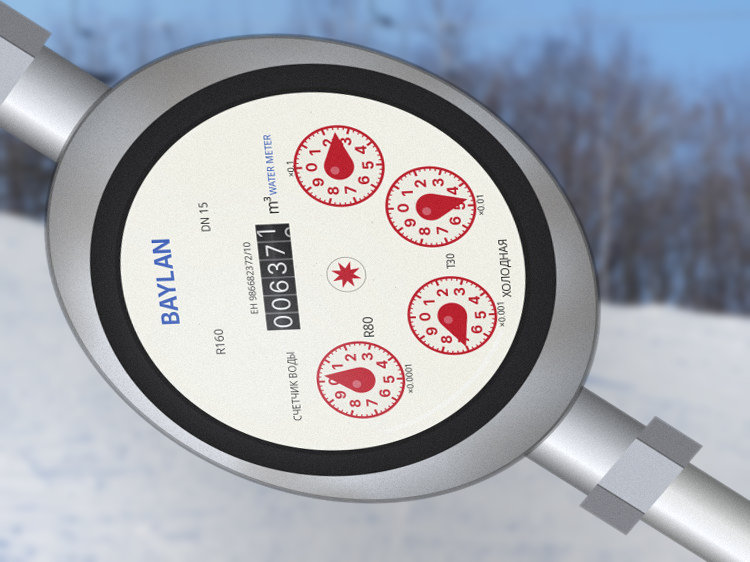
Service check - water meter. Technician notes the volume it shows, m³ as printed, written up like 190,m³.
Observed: 6371.2470,m³
